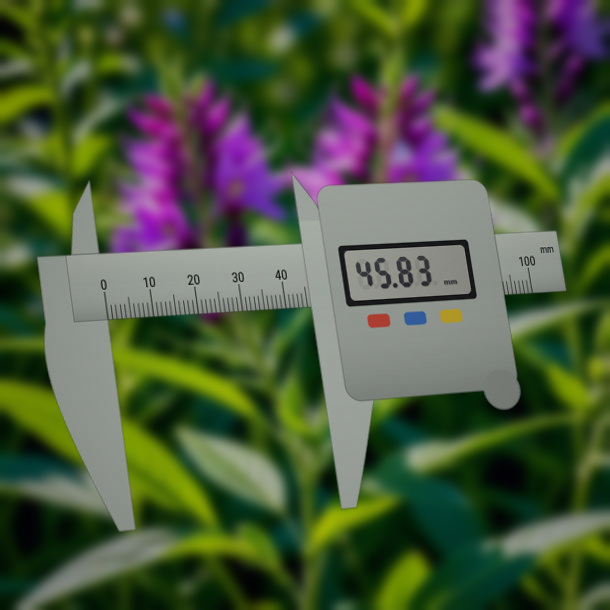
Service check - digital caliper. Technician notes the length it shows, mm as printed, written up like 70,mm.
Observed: 45.83,mm
